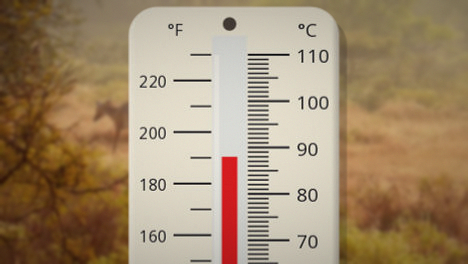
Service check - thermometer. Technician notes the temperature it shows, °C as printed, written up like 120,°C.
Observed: 88,°C
